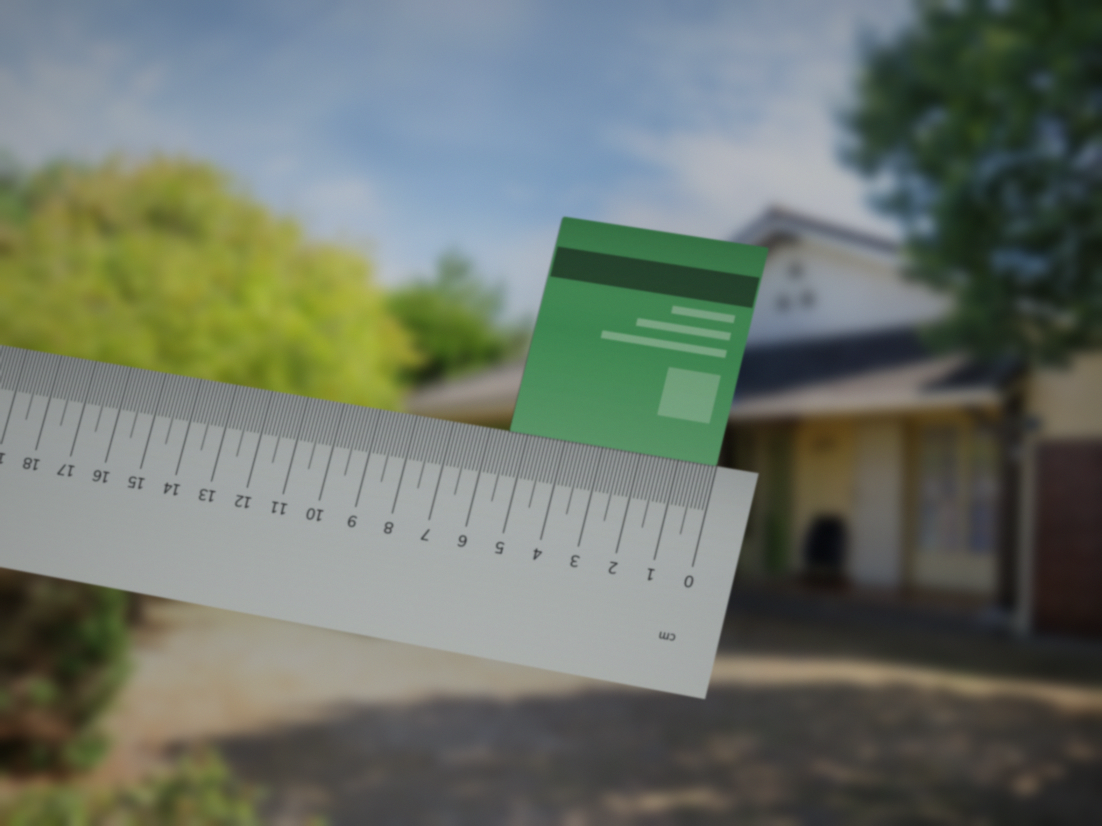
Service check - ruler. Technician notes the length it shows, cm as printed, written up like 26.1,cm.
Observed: 5.5,cm
